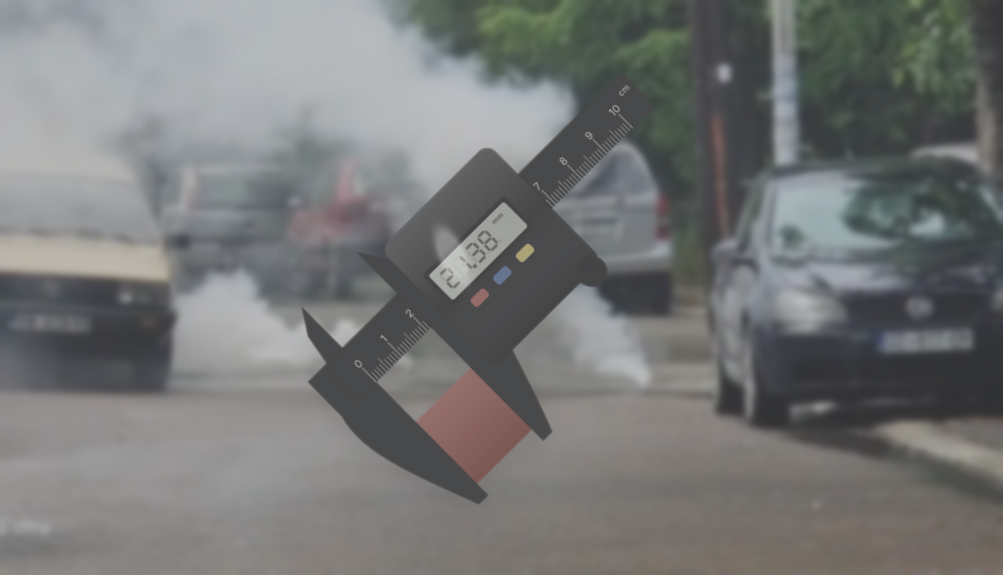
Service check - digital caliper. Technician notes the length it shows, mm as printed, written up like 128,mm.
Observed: 21.38,mm
